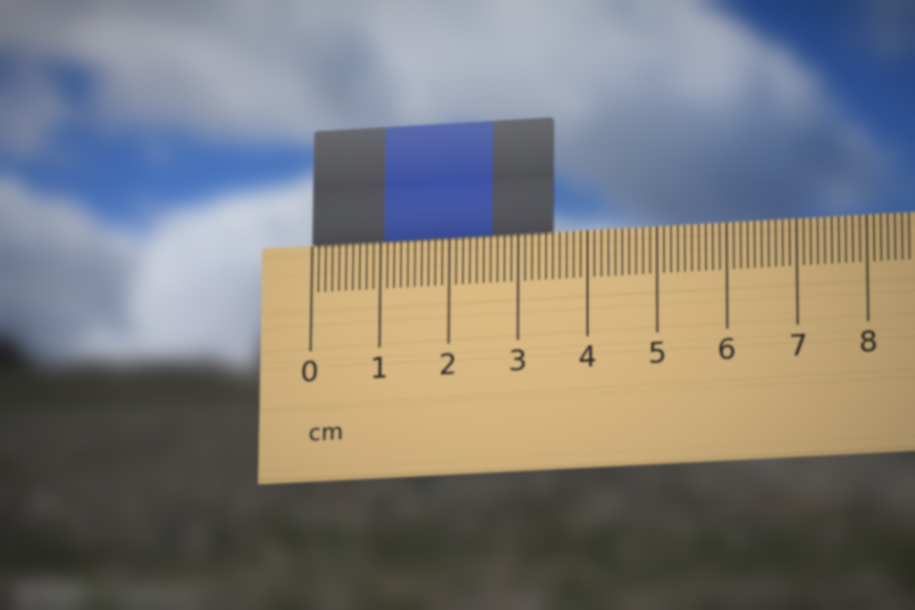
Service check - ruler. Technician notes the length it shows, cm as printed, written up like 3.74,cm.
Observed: 3.5,cm
